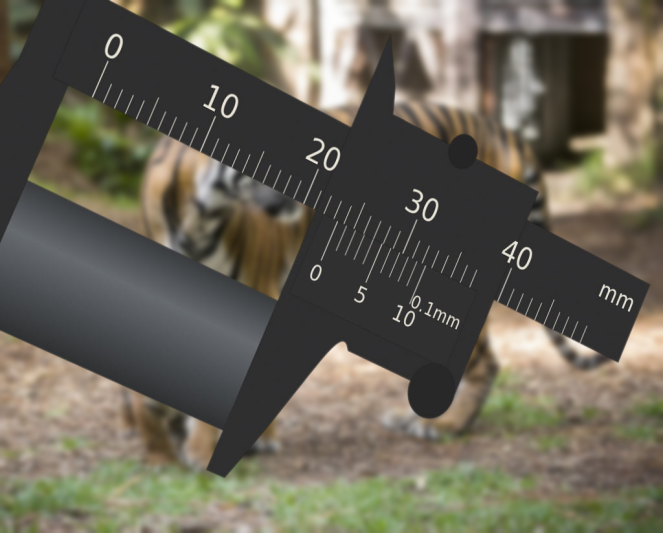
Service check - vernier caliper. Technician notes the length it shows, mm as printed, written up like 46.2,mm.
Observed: 23.4,mm
